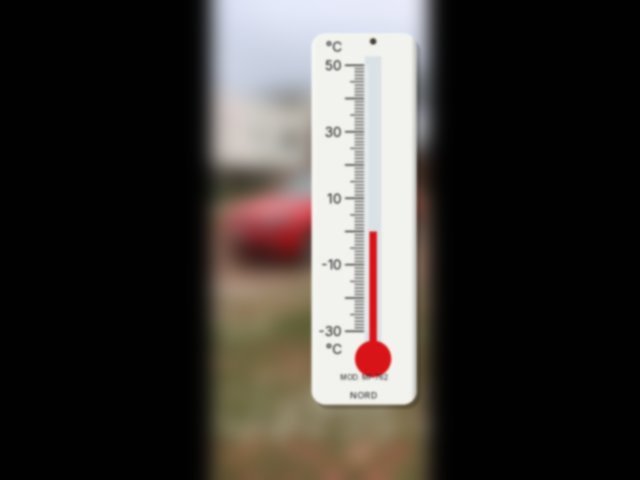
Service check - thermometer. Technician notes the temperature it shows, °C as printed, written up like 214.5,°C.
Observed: 0,°C
